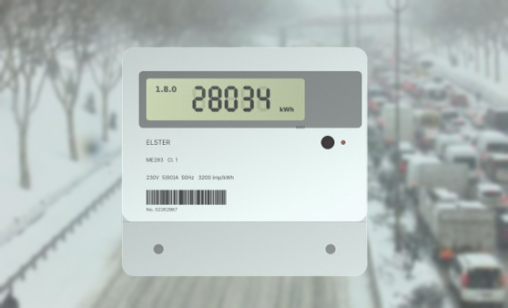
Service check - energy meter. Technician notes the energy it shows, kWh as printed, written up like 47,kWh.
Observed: 28034,kWh
